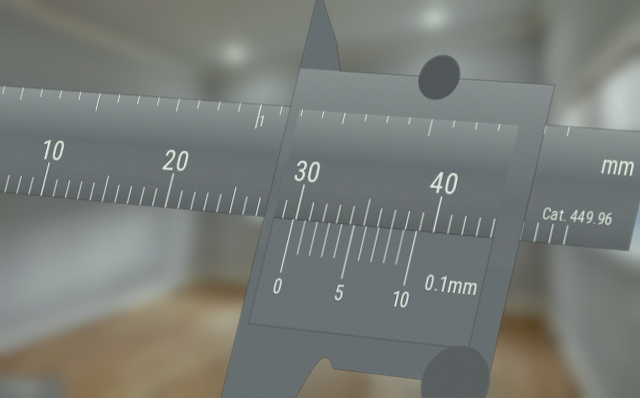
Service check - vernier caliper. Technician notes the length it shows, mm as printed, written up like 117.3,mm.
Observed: 29.8,mm
